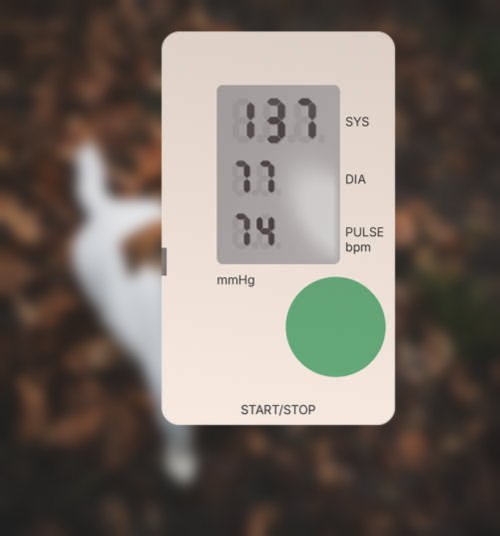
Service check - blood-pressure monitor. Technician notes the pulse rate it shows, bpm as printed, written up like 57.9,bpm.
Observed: 74,bpm
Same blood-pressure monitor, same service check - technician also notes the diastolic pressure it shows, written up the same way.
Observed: 77,mmHg
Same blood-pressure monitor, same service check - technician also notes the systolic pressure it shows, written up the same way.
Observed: 137,mmHg
